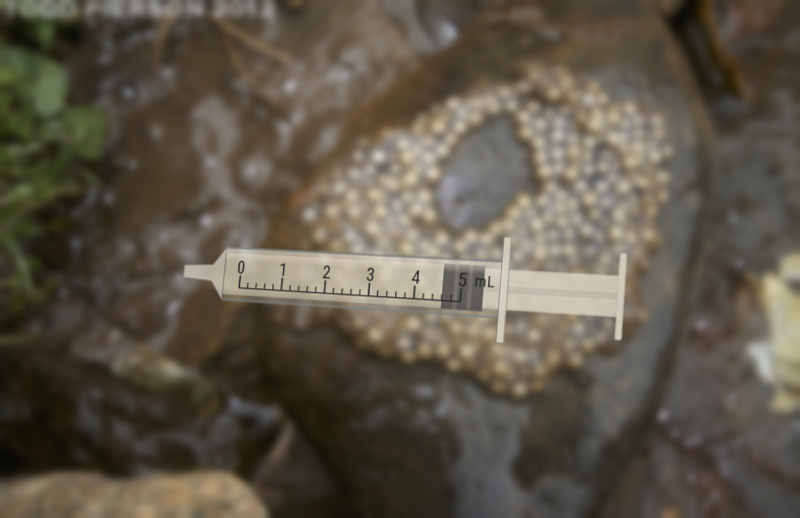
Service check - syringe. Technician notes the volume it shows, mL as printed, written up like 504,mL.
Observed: 4.6,mL
